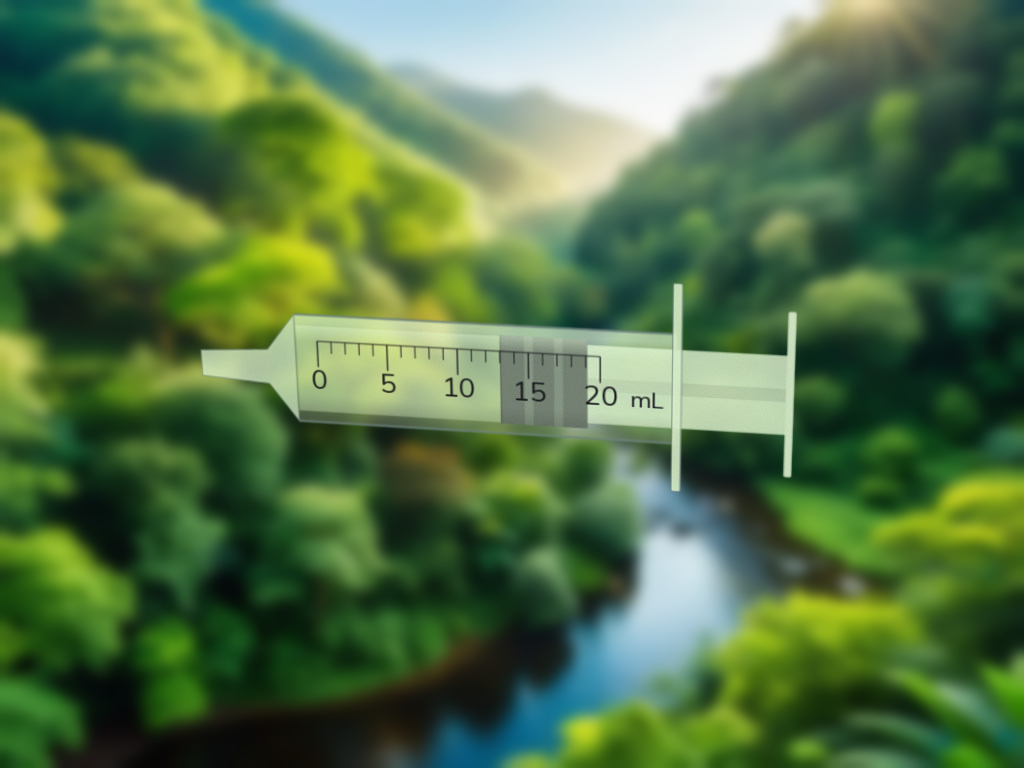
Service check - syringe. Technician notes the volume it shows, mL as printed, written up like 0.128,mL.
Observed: 13,mL
